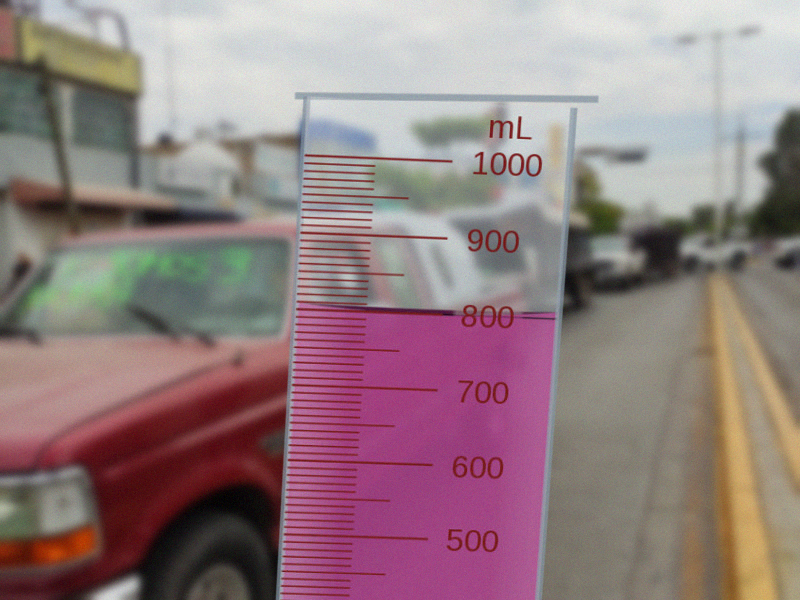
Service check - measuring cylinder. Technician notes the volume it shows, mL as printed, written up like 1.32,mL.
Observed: 800,mL
